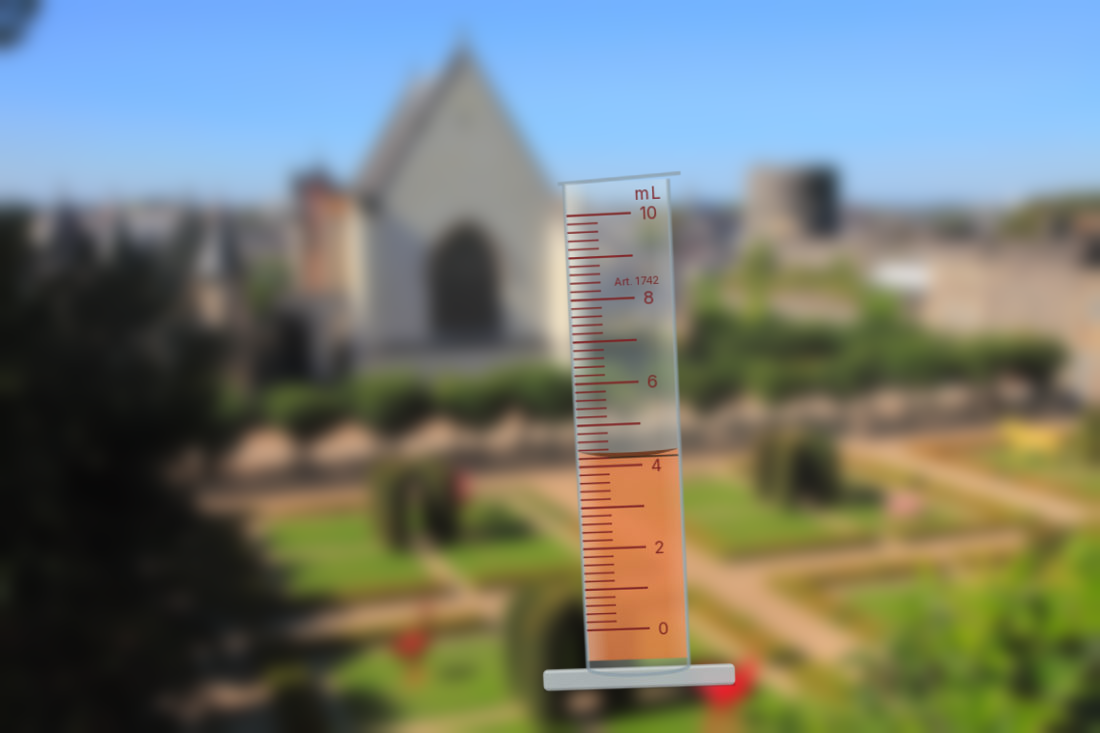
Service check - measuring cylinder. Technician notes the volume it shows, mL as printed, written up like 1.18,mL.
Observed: 4.2,mL
